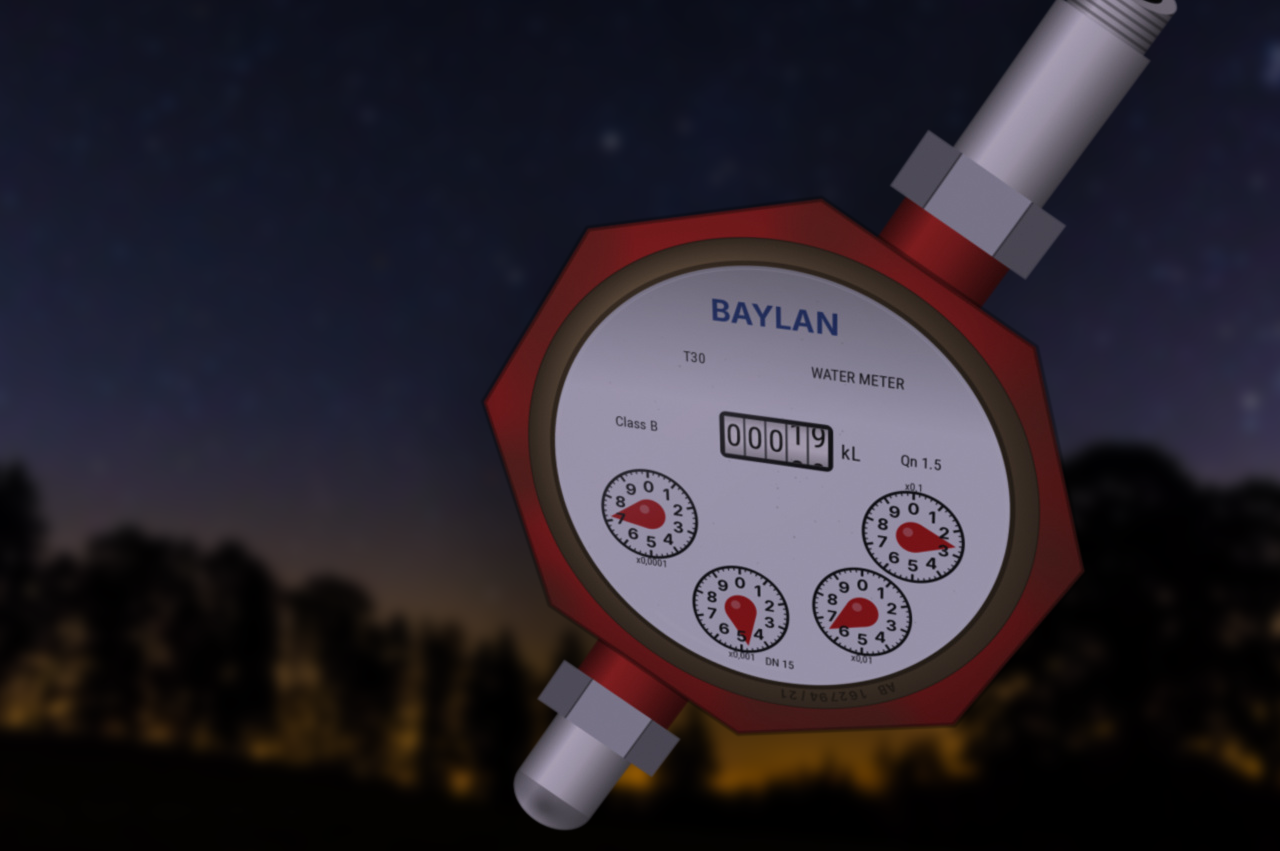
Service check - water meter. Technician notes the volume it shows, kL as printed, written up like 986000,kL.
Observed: 19.2647,kL
